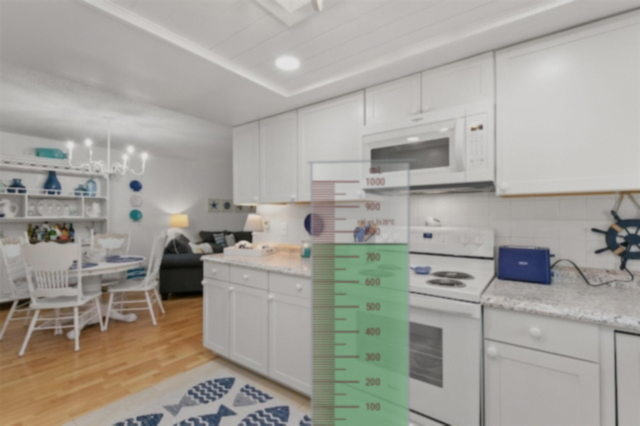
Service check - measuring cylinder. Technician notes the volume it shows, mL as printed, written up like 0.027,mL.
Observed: 750,mL
